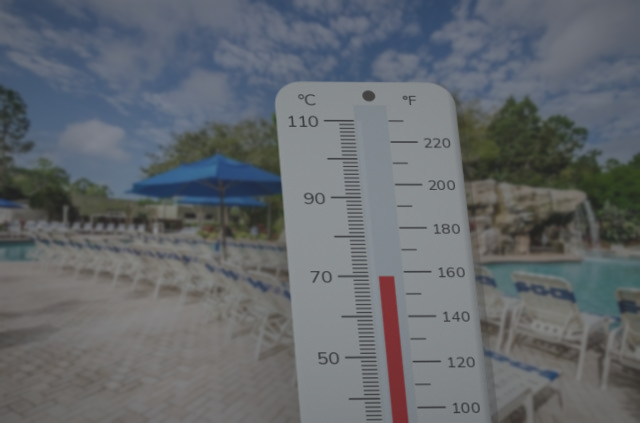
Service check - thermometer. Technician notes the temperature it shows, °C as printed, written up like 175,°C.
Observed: 70,°C
